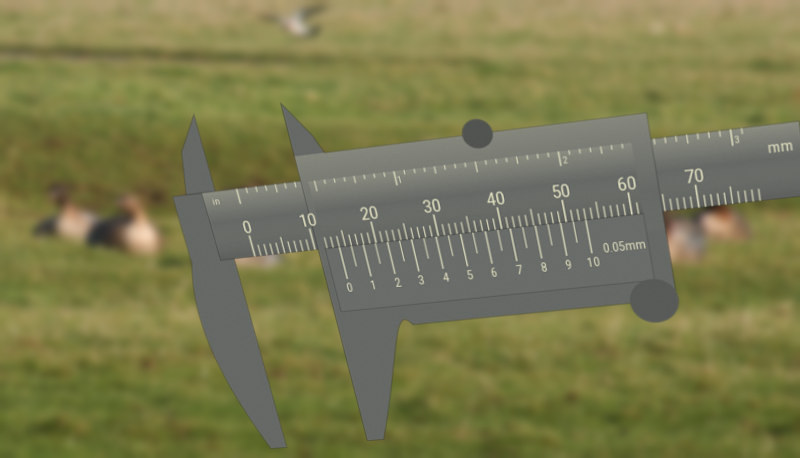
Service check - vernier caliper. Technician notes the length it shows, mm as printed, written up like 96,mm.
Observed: 14.0,mm
